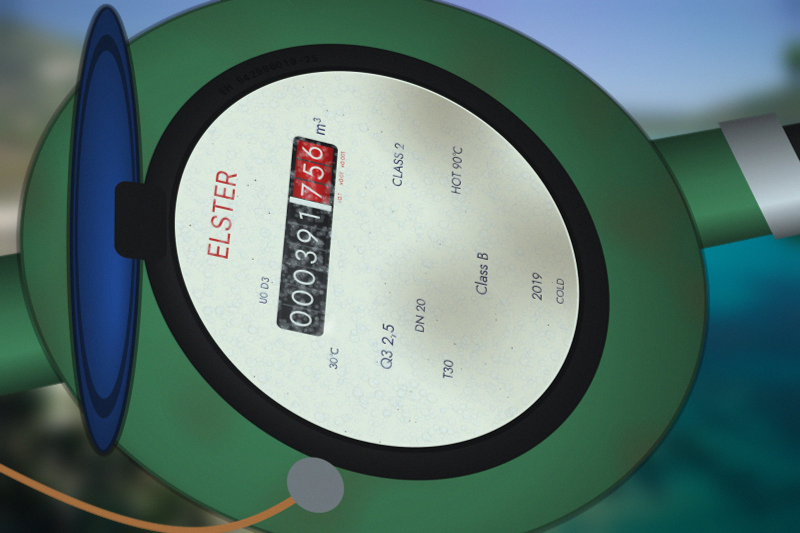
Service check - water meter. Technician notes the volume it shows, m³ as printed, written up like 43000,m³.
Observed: 391.756,m³
